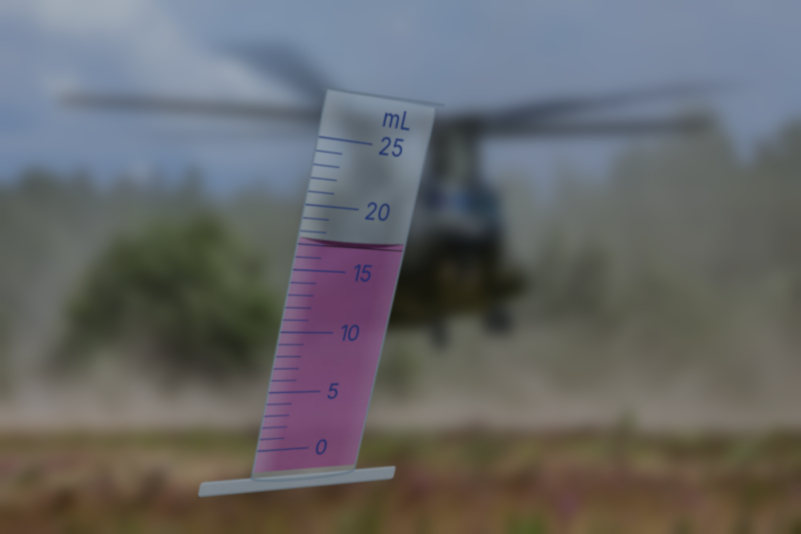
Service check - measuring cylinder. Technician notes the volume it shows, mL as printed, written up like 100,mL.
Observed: 17,mL
